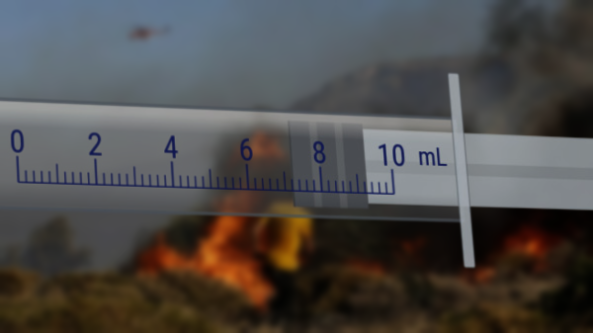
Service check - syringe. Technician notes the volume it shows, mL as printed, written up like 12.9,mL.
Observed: 7.2,mL
